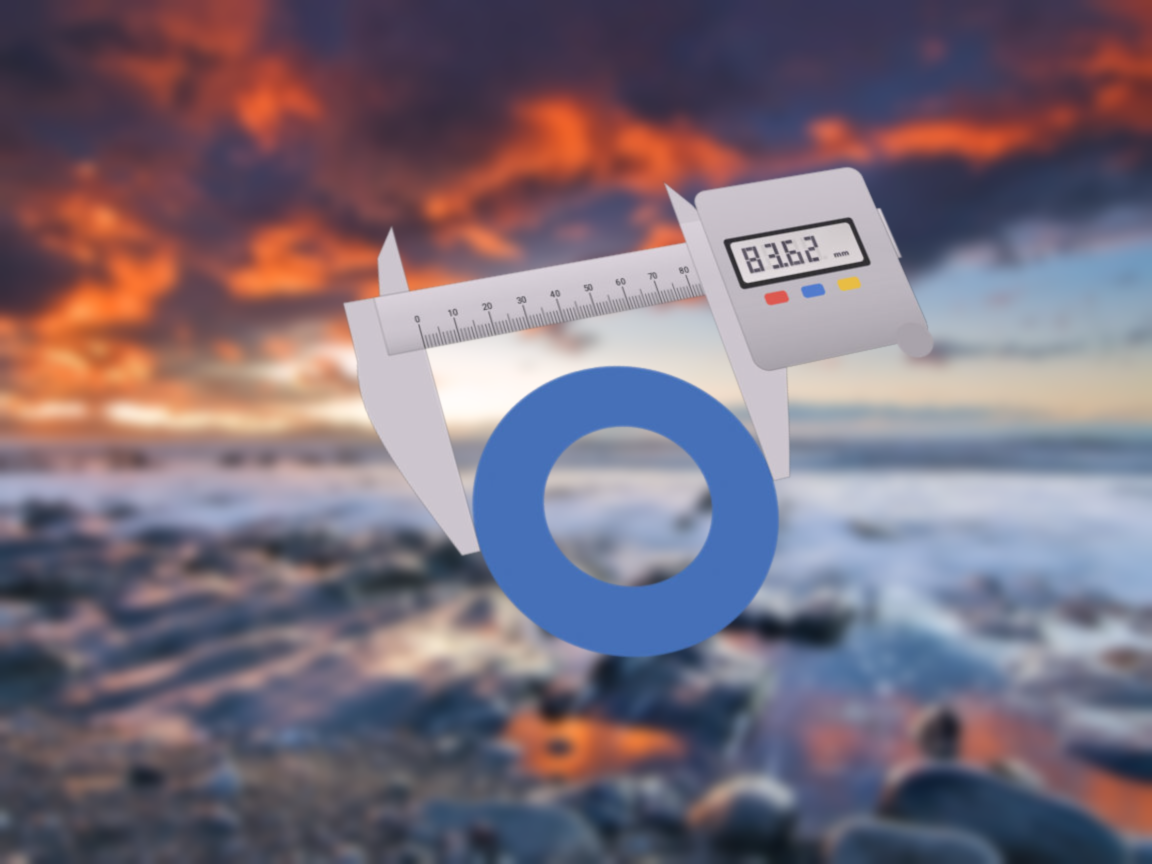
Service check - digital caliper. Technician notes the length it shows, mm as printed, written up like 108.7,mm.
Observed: 83.62,mm
